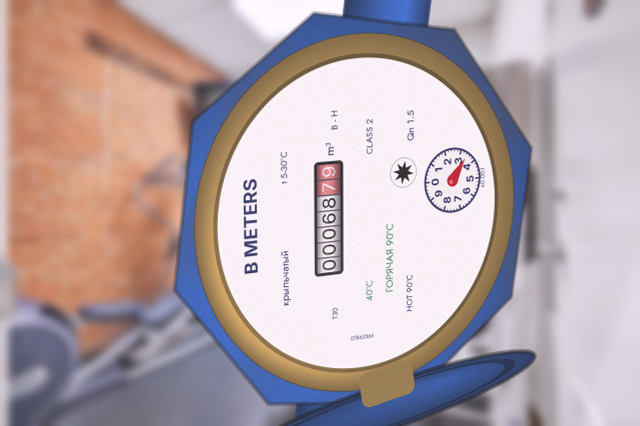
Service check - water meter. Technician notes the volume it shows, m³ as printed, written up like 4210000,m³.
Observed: 68.793,m³
